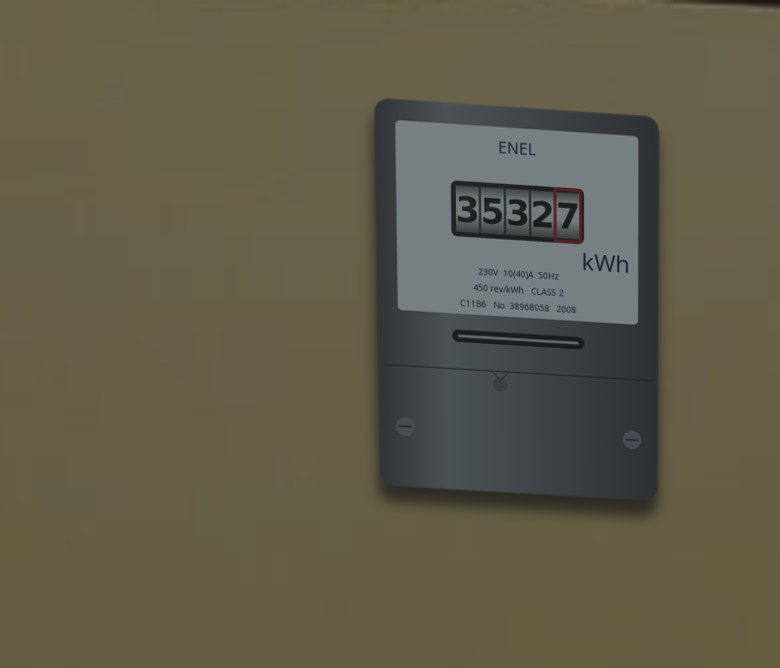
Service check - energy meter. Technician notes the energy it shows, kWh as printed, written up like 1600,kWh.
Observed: 3532.7,kWh
